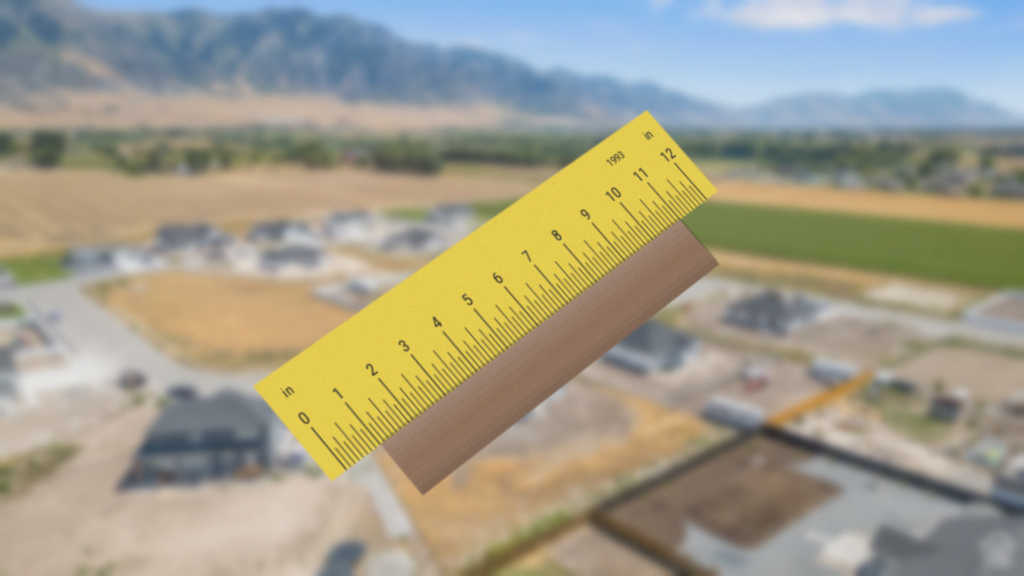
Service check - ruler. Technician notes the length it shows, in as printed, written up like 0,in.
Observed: 10,in
